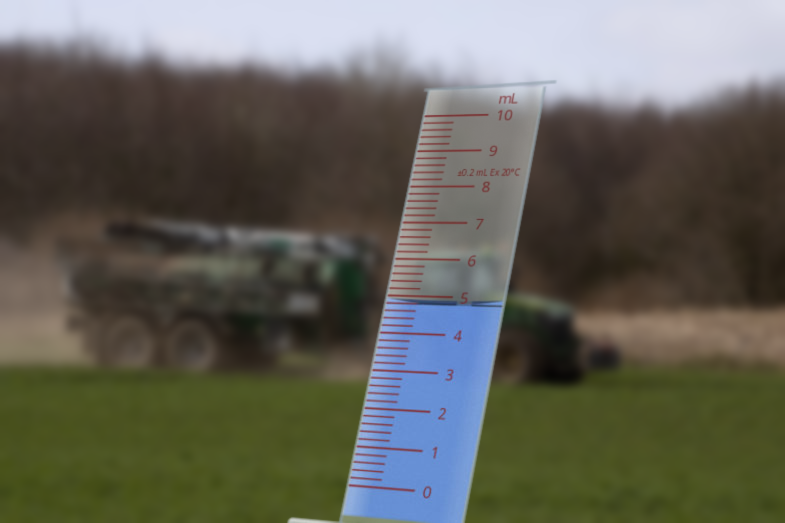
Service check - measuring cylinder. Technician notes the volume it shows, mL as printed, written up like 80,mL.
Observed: 4.8,mL
